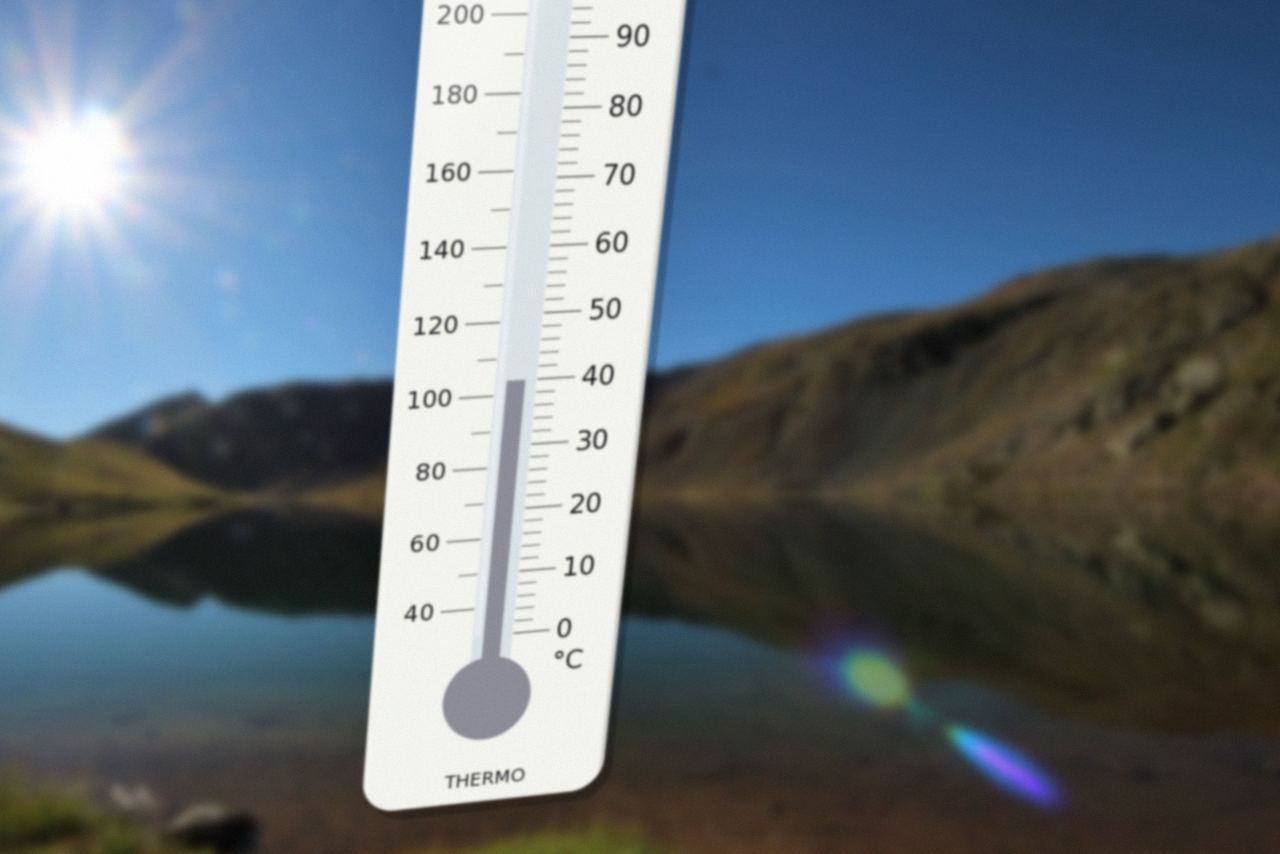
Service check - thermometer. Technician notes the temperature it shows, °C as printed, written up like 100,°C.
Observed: 40,°C
